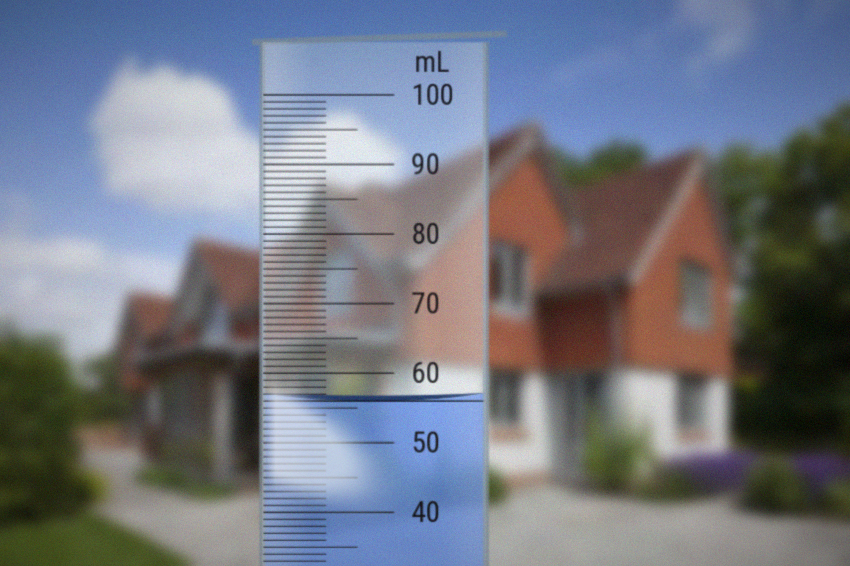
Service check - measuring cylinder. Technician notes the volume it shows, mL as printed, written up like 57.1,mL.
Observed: 56,mL
